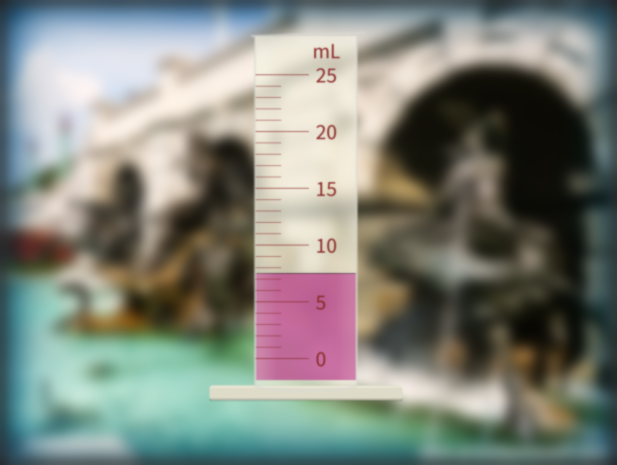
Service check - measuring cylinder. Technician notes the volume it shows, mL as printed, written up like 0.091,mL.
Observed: 7.5,mL
